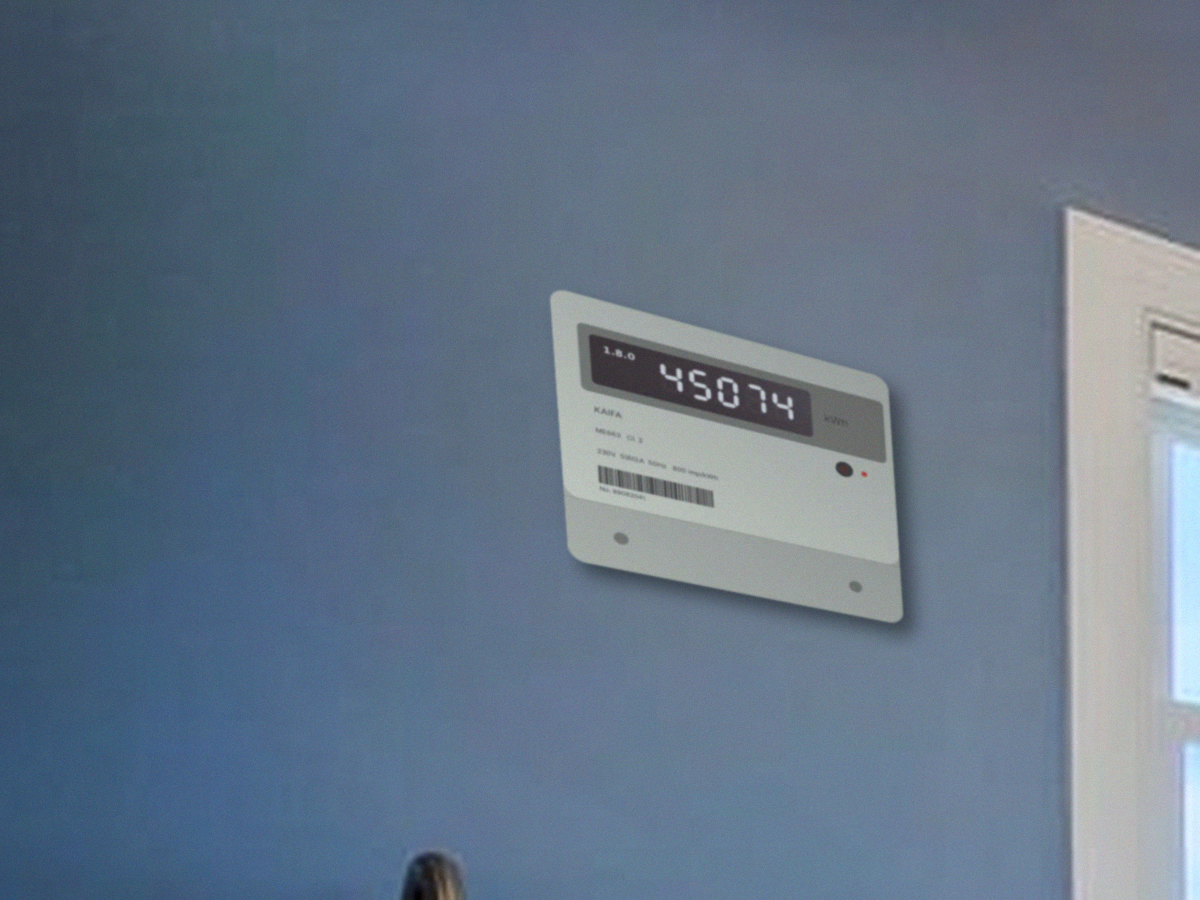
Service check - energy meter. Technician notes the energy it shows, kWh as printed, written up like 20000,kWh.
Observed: 45074,kWh
